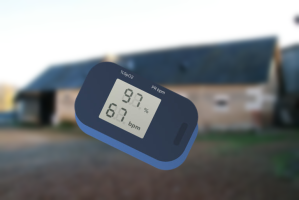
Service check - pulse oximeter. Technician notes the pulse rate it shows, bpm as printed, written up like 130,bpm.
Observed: 67,bpm
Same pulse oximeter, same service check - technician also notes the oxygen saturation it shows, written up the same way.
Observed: 97,%
